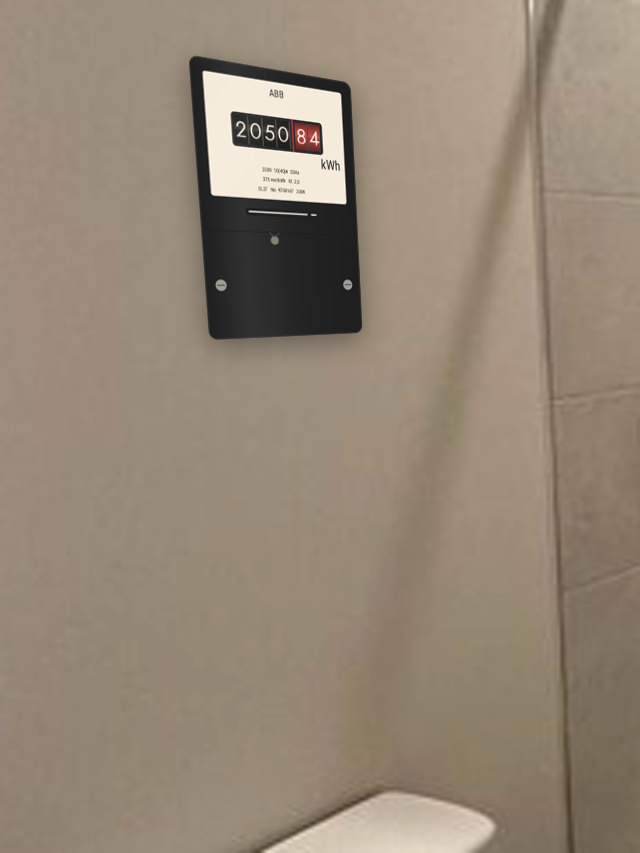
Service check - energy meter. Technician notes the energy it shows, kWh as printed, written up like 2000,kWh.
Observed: 2050.84,kWh
